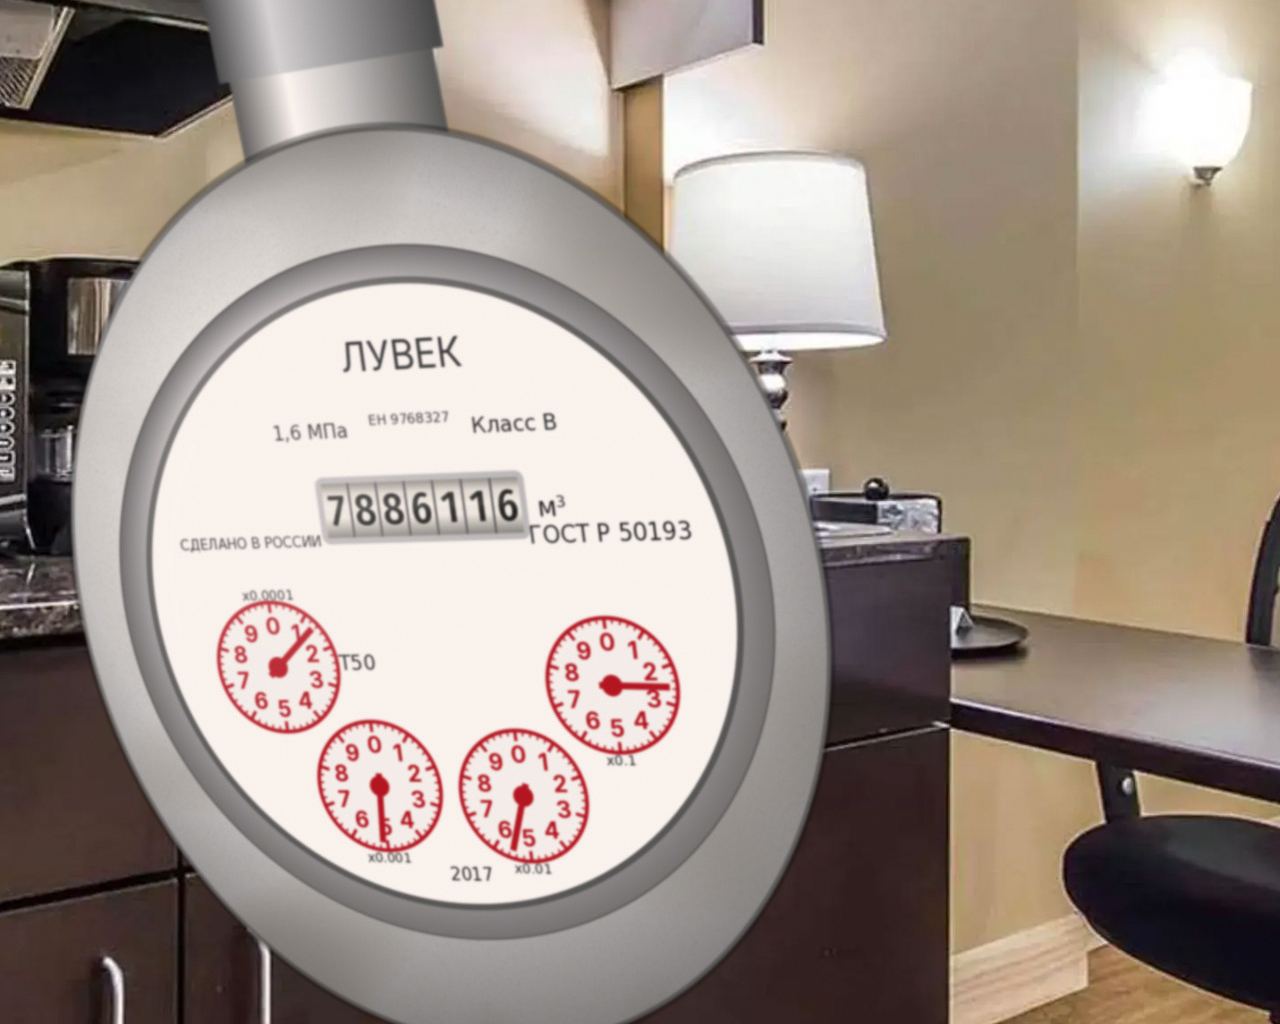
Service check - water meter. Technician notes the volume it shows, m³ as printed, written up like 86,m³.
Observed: 7886116.2551,m³
